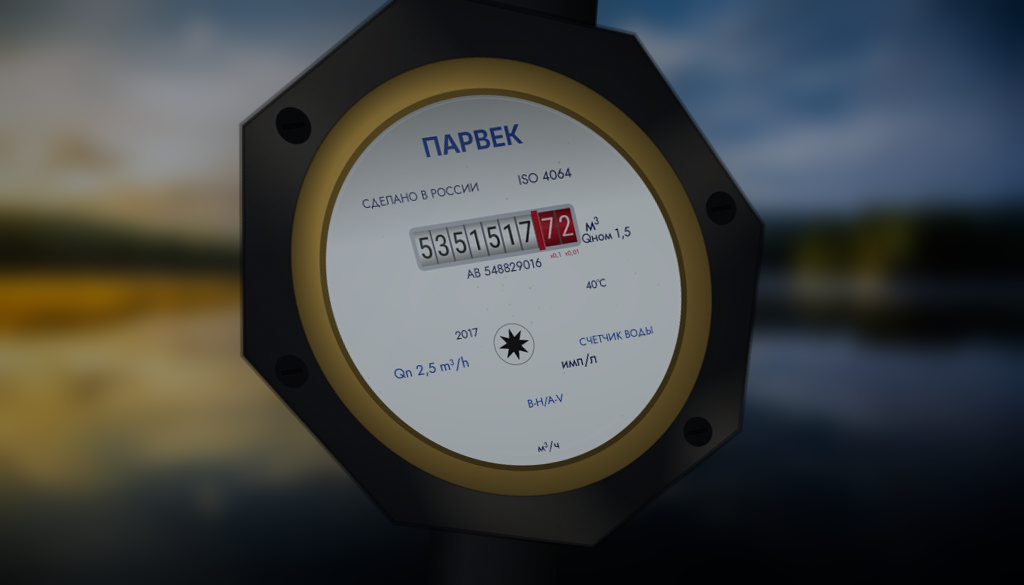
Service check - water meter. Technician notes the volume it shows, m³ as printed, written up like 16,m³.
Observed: 5351517.72,m³
